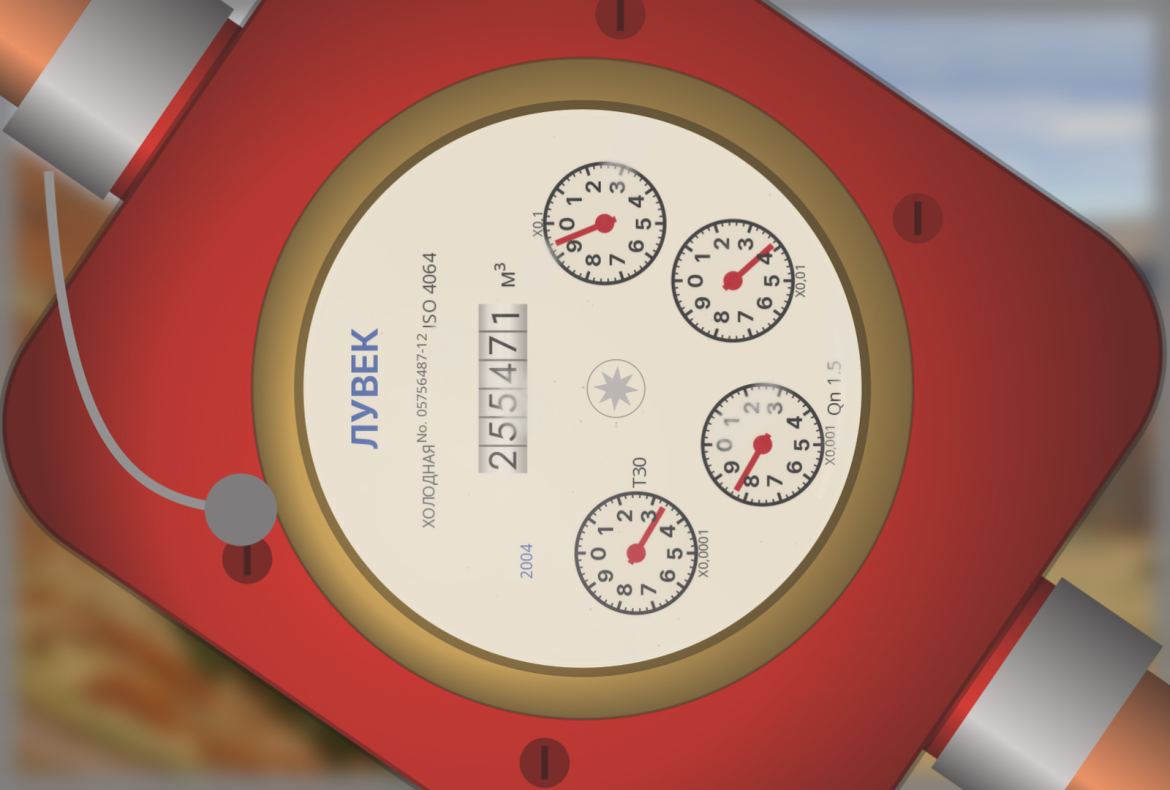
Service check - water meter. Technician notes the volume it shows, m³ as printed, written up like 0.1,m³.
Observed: 255470.9383,m³
